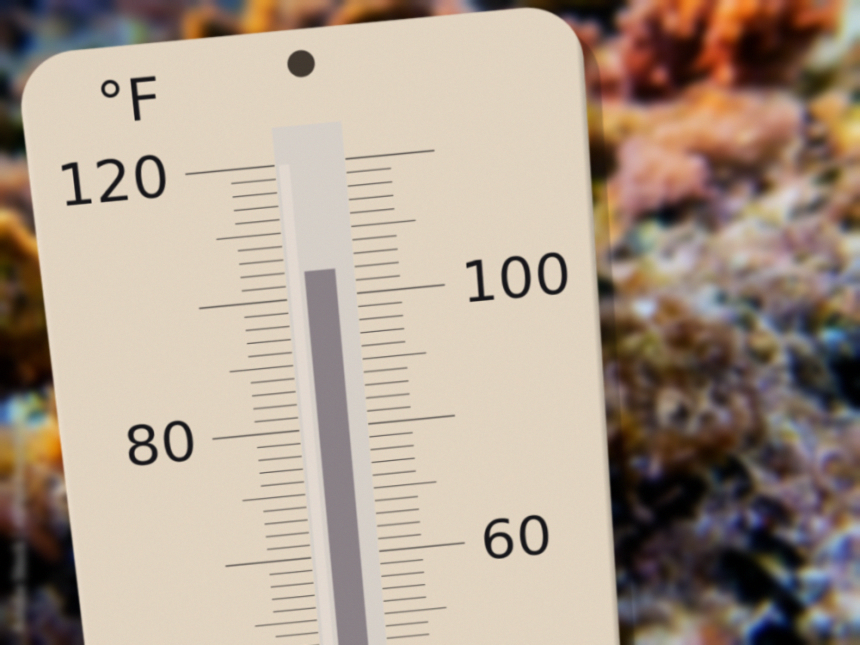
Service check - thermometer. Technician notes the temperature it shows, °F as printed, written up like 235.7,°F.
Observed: 104,°F
